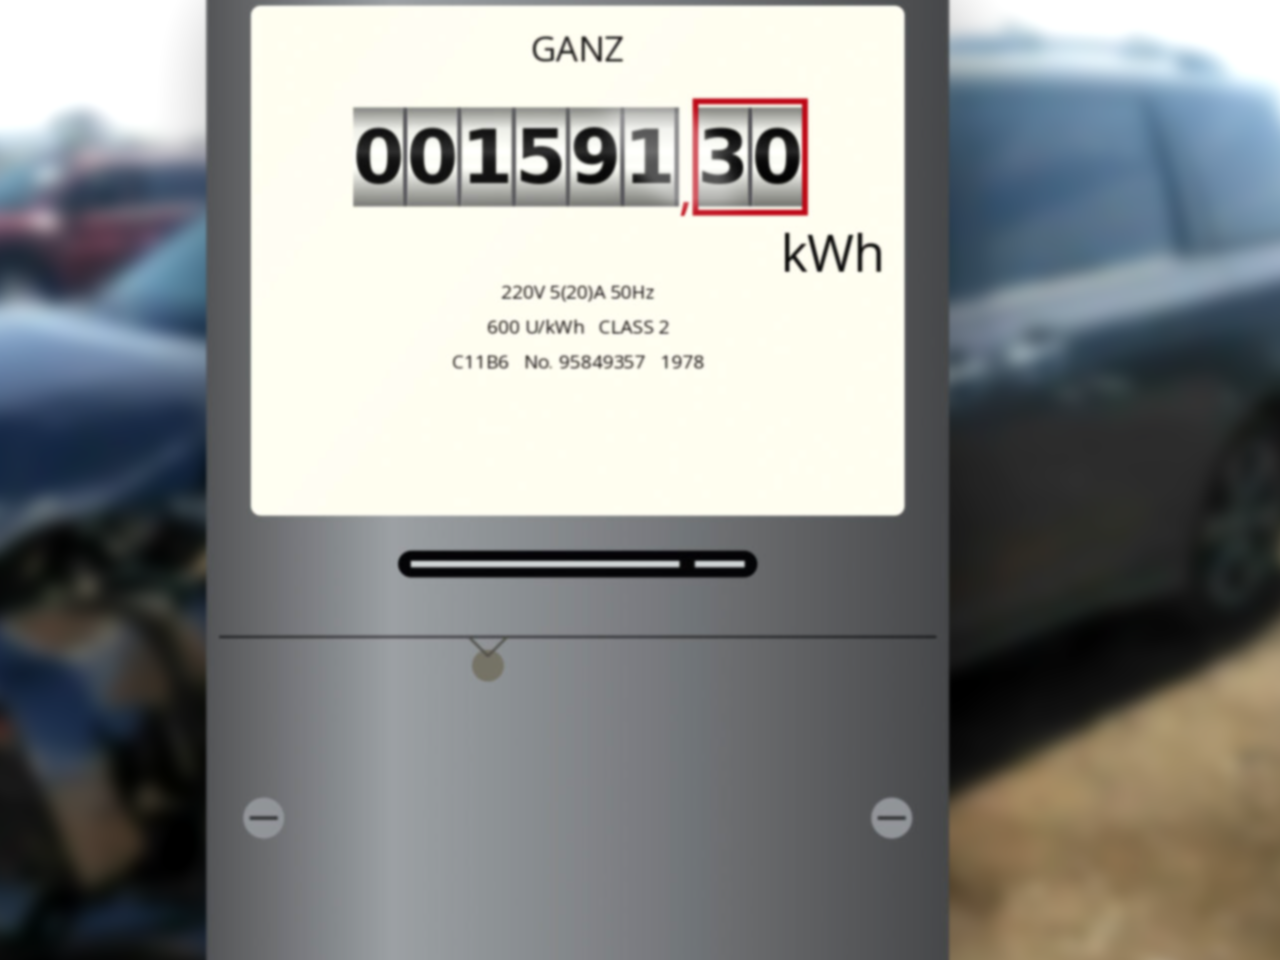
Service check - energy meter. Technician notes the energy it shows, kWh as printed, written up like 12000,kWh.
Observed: 1591.30,kWh
